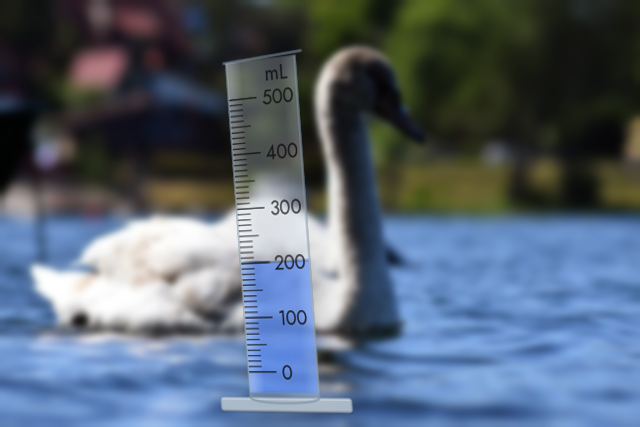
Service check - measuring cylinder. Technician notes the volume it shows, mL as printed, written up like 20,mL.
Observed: 200,mL
